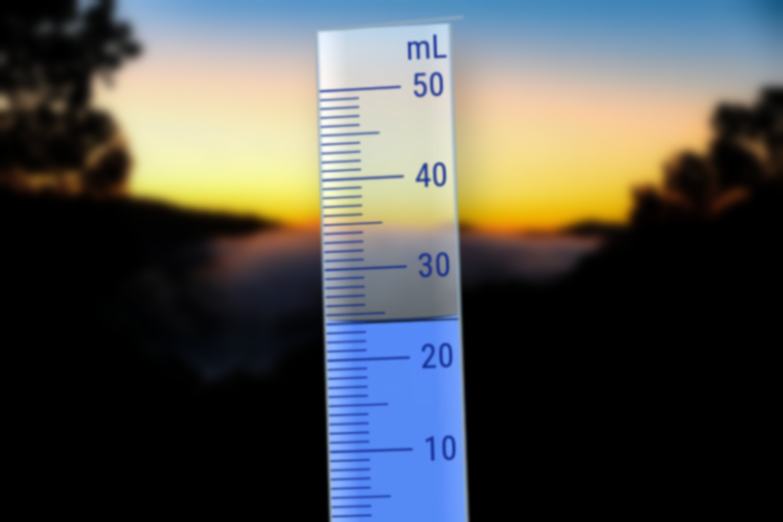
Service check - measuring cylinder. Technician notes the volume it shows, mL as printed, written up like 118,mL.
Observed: 24,mL
